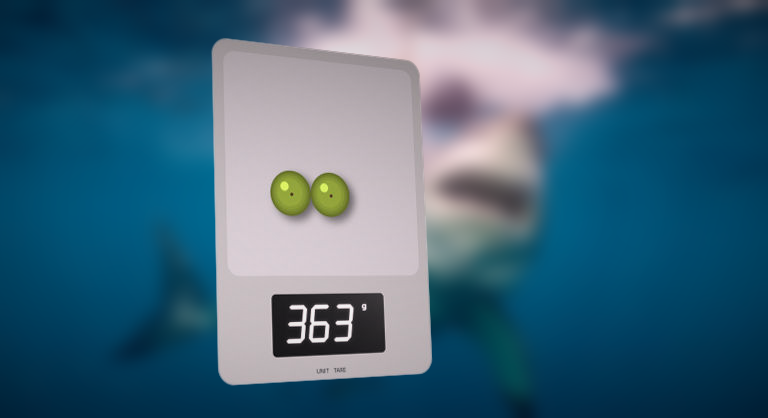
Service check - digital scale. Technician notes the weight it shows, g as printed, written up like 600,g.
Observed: 363,g
